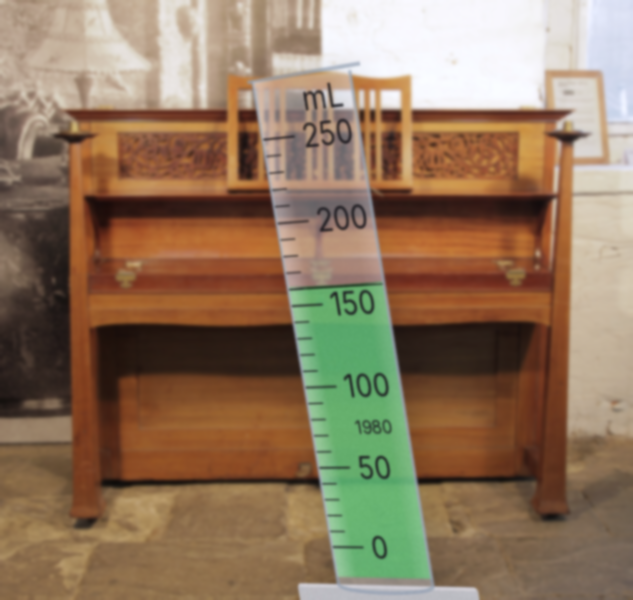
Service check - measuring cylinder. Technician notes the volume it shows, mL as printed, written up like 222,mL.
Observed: 160,mL
